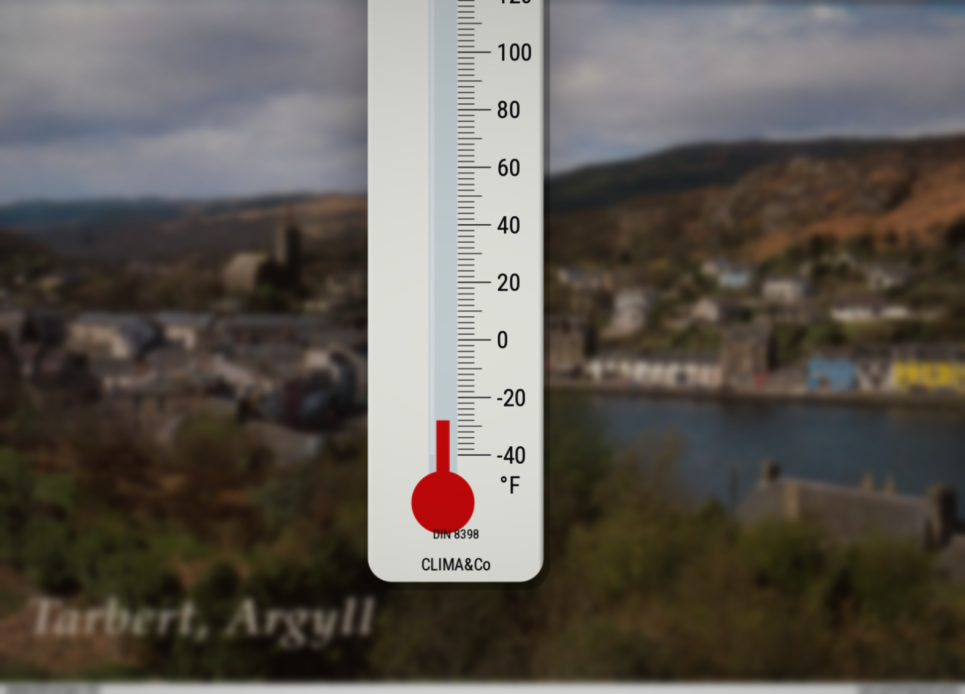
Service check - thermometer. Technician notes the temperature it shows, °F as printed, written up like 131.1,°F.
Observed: -28,°F
